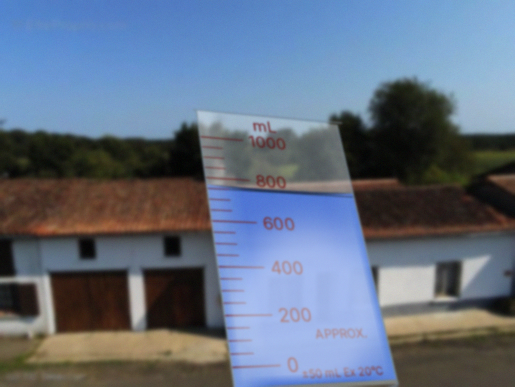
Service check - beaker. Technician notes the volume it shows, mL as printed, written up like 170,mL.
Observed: 750,mL
